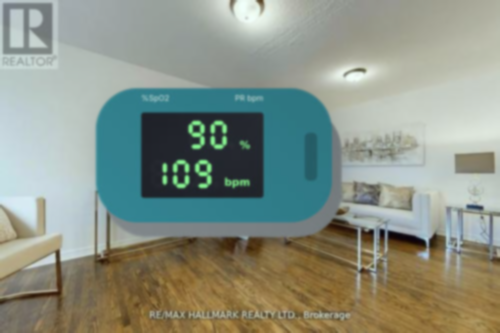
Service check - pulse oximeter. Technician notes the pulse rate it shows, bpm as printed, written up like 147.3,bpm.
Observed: 109,bpm
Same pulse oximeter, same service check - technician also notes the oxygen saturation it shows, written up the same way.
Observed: 90,%
